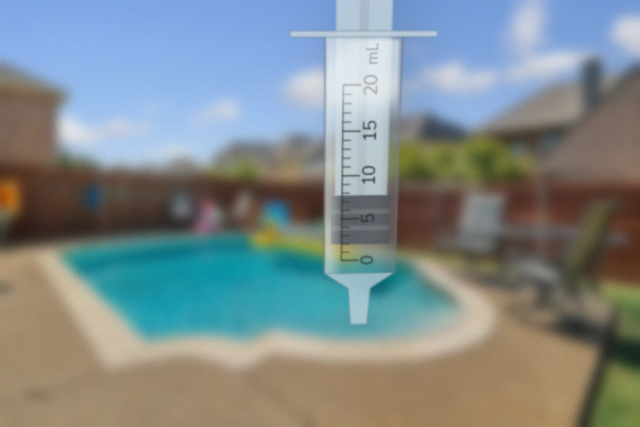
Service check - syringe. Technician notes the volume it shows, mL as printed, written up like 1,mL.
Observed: 2,mL
